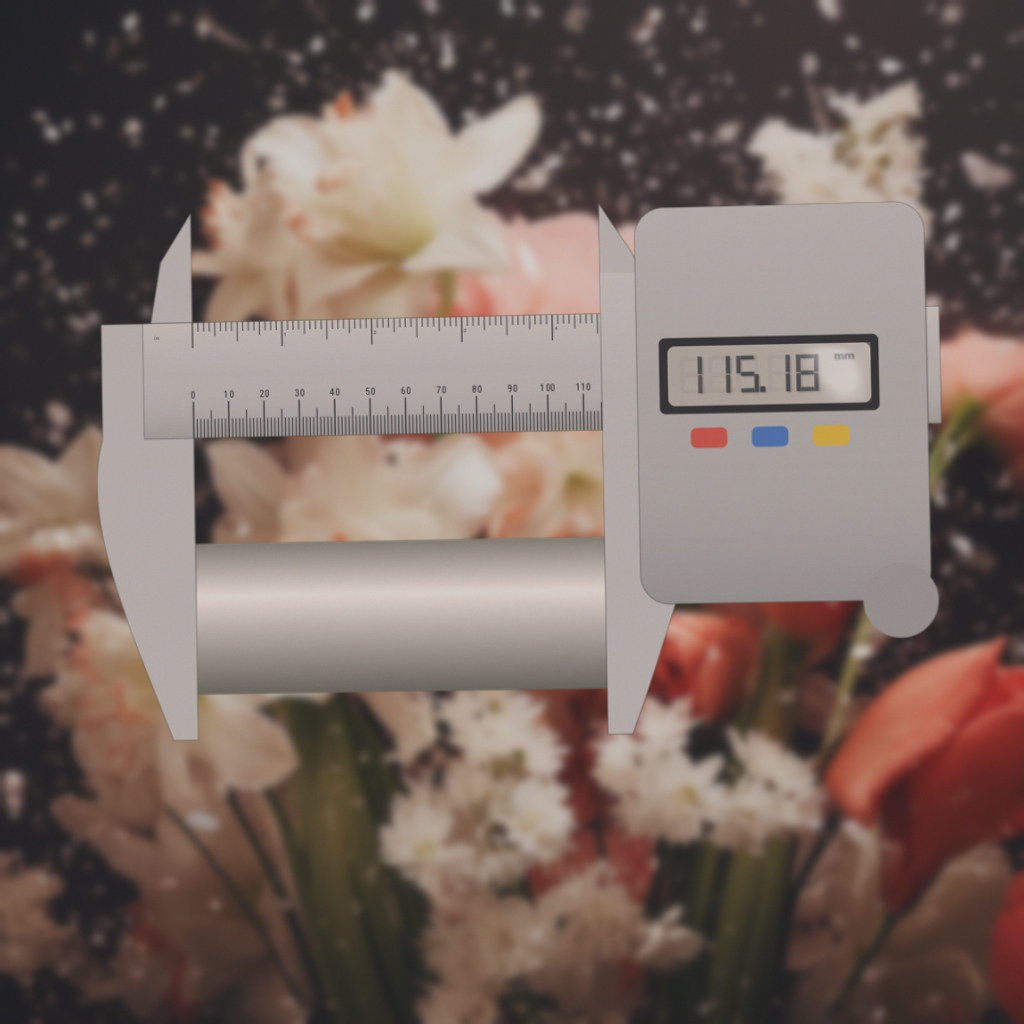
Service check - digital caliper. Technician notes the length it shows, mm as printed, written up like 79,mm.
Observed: 115.18,mm
